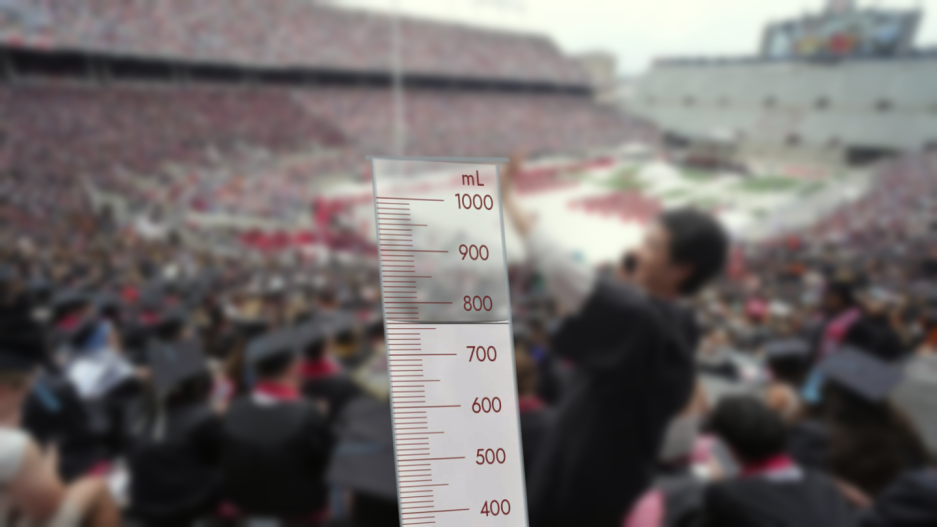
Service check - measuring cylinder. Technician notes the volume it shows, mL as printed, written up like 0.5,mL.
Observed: 760,mL
